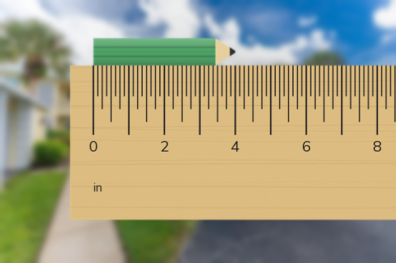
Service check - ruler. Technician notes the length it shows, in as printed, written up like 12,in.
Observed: 4,in
